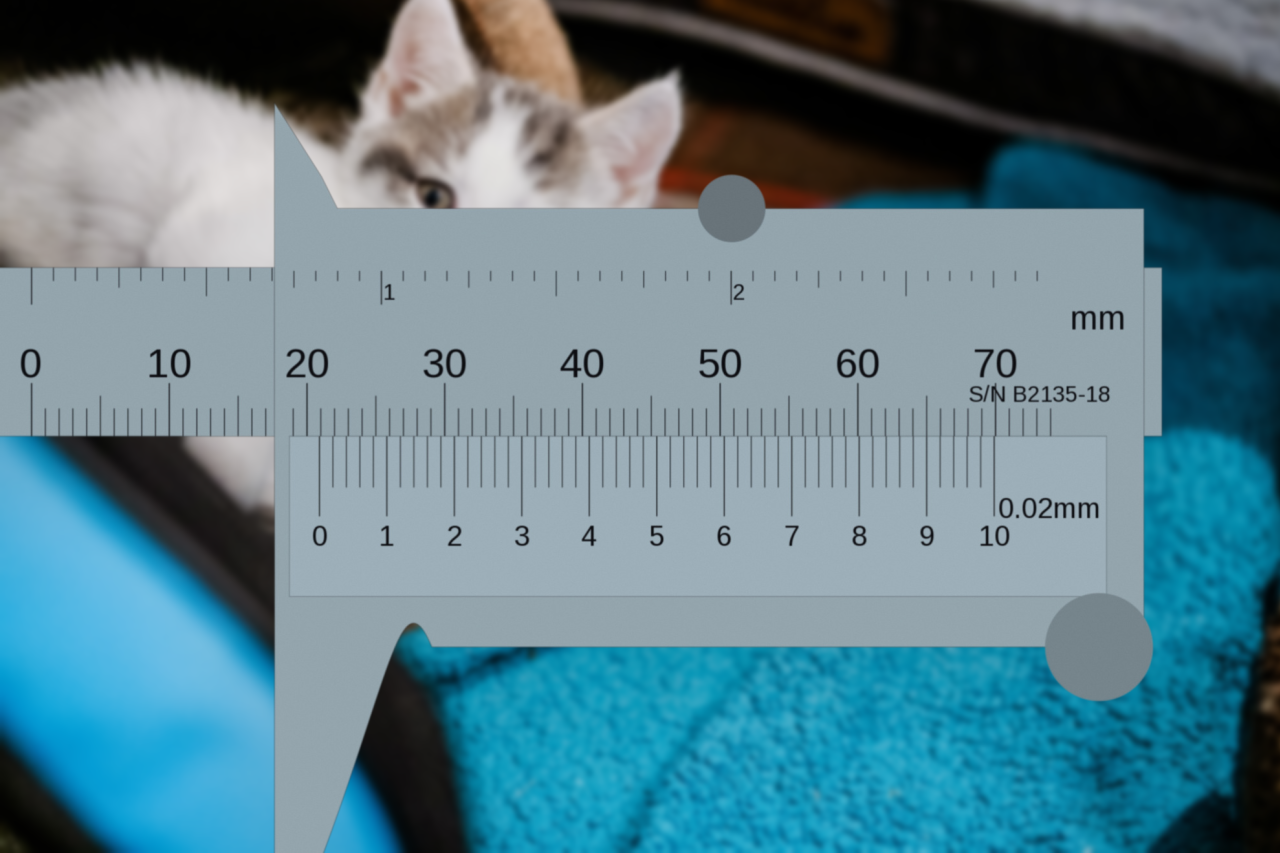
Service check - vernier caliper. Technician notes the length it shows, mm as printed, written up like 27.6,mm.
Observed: 20.9,mm
